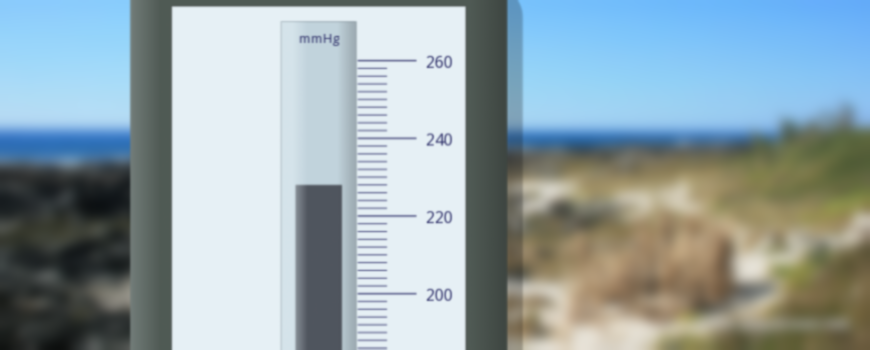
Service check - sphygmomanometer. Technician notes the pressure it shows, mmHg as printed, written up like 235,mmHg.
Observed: 228,mmHg
